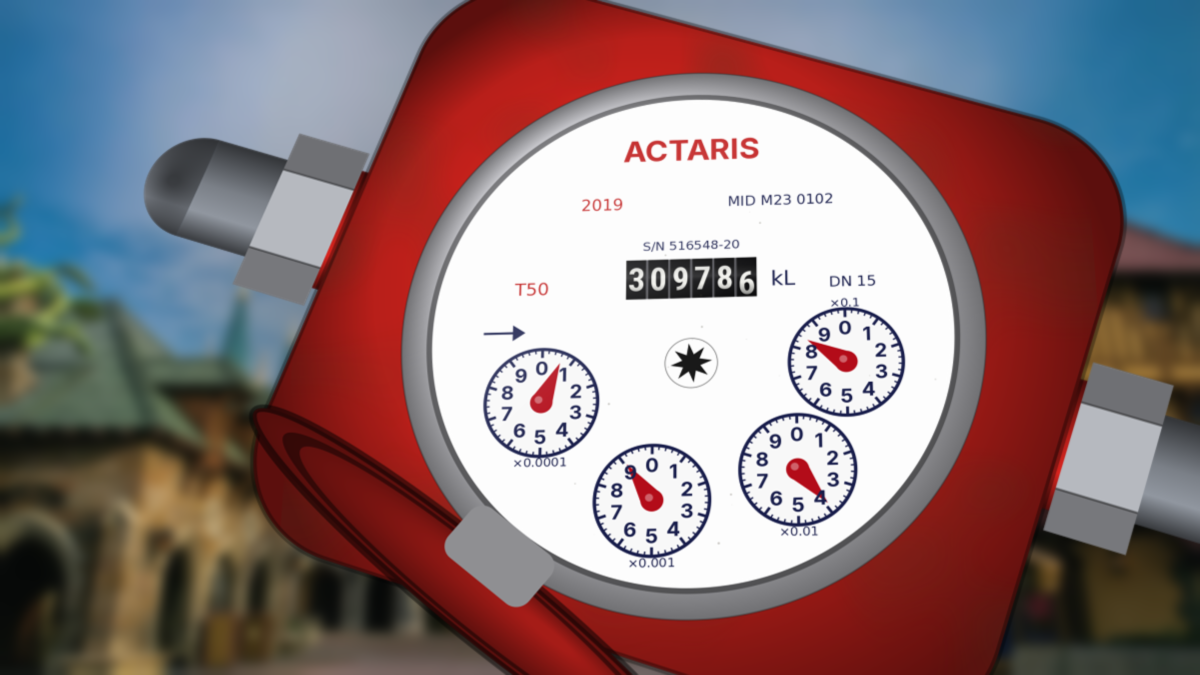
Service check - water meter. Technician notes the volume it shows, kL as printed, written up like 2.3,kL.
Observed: 309785.8390,kL
